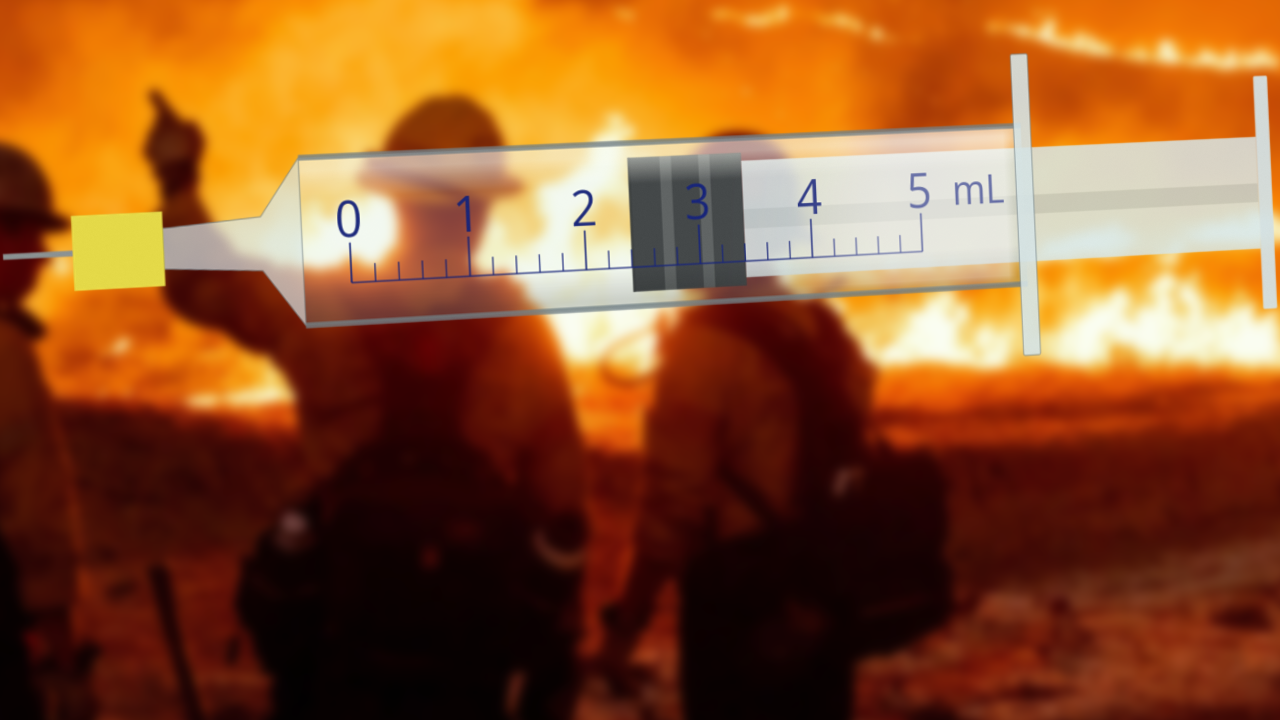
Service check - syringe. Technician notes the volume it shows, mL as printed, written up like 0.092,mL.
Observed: 2.4,mL
